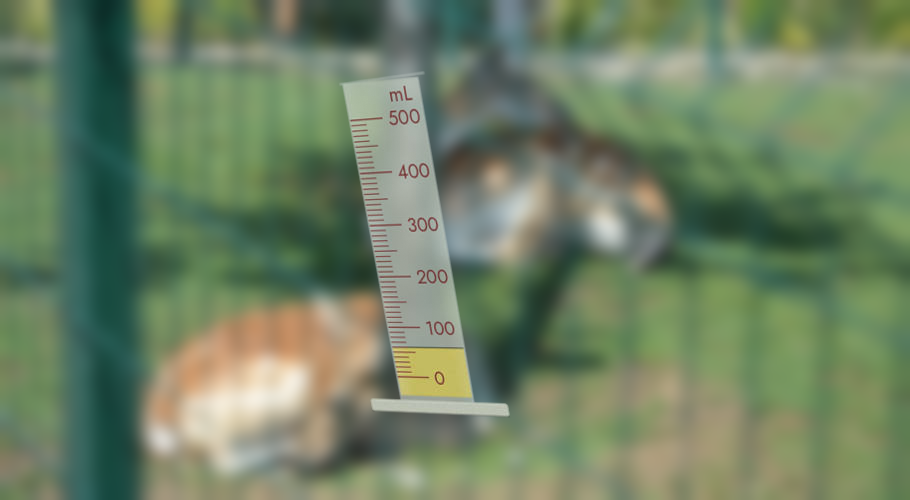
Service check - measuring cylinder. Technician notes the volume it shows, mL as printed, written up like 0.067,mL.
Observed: 60,mL
